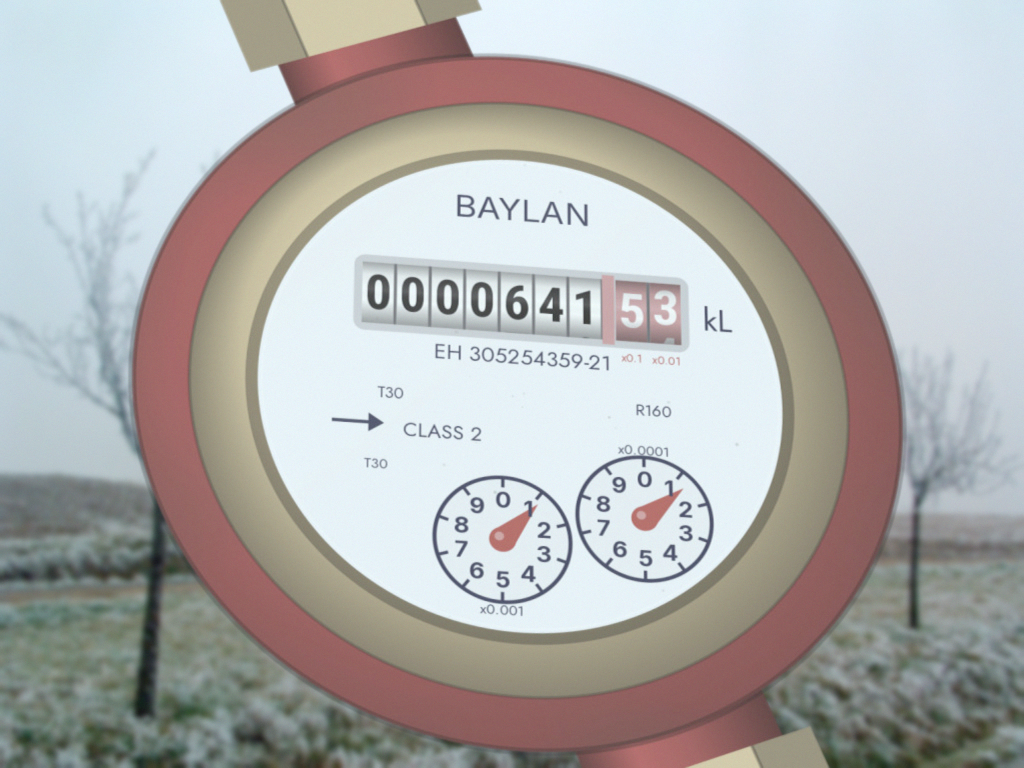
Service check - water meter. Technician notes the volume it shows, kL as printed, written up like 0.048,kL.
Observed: 641.5311,kL
